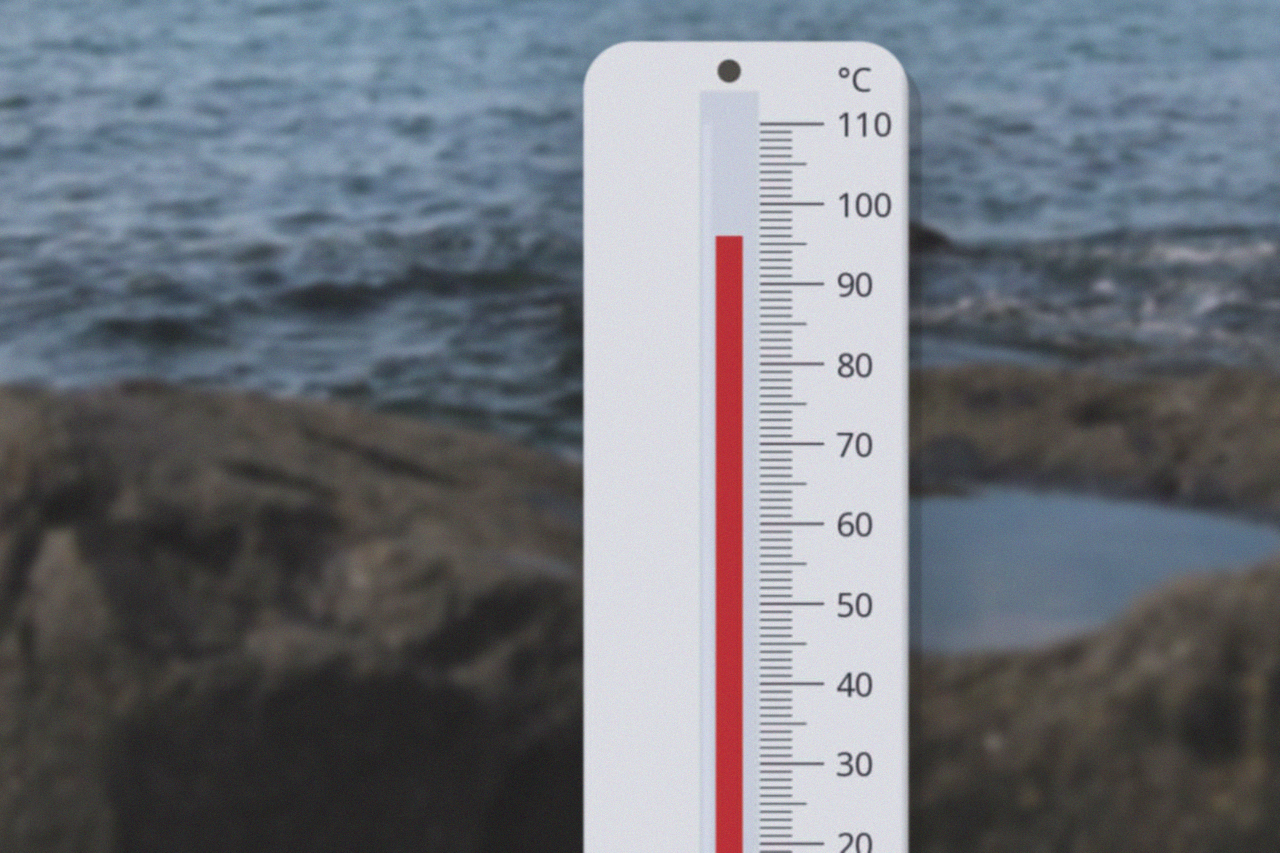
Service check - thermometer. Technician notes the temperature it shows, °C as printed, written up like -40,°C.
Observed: 96,°C
